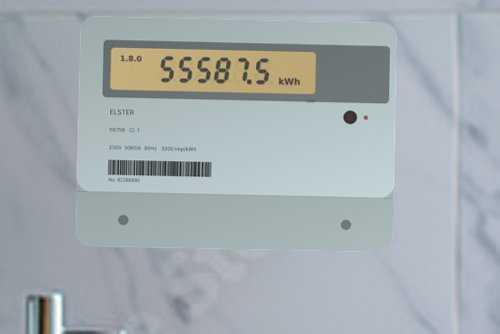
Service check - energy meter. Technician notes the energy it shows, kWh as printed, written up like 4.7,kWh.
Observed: 55587.5,kWh
